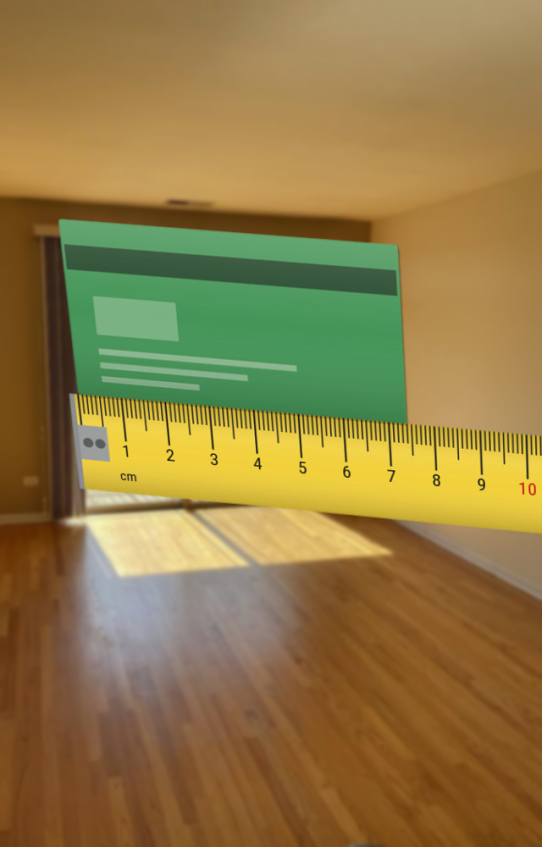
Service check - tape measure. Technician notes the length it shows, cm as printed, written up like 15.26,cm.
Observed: 7.4,cm
